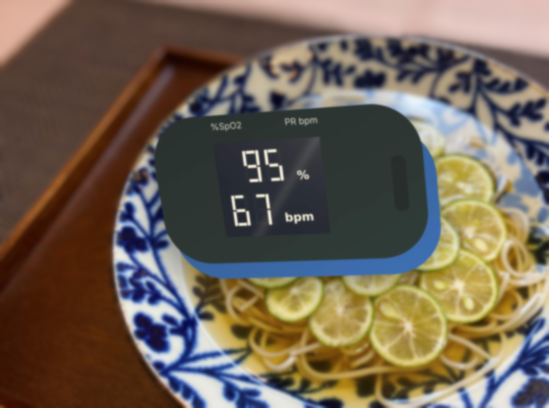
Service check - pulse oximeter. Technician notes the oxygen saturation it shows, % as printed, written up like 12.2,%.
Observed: 95,%
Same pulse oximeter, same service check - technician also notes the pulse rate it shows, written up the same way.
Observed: 67,bpm
